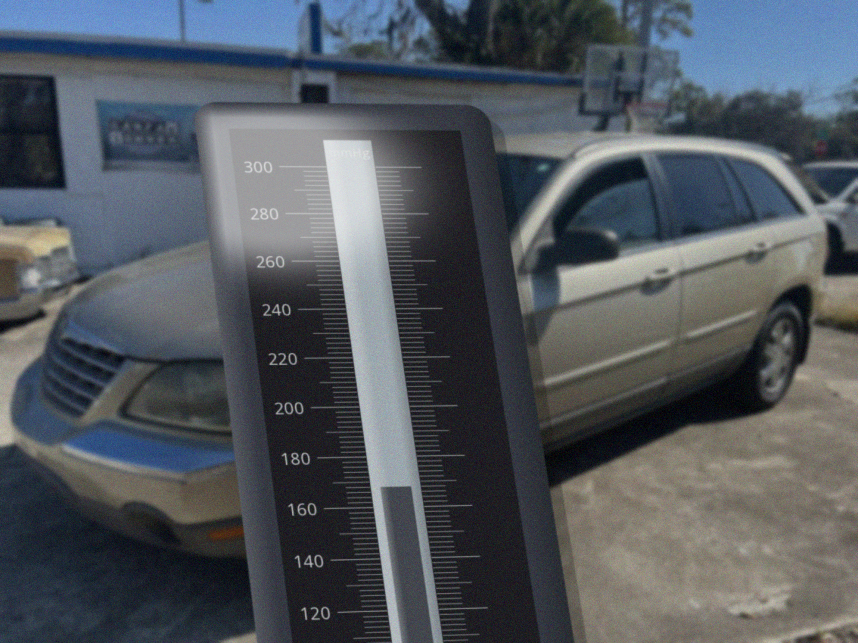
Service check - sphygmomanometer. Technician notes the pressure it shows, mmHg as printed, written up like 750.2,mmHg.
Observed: 168,mmHg
